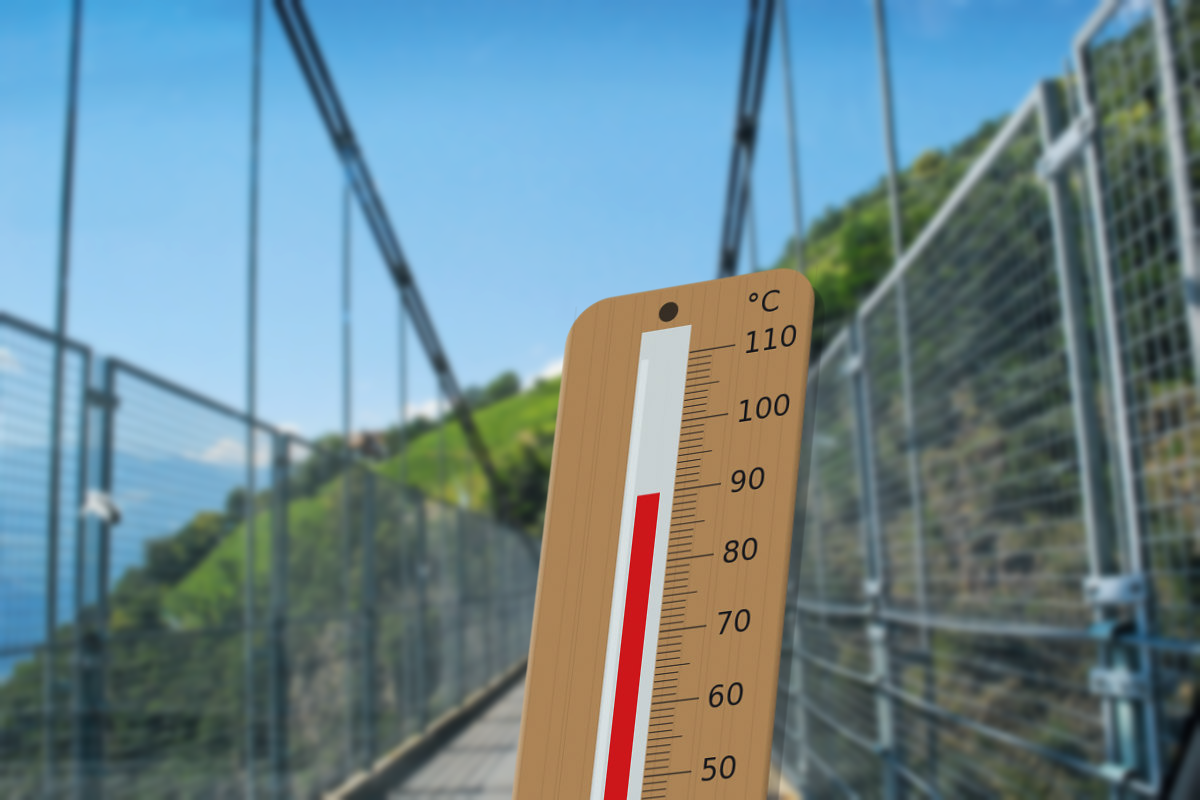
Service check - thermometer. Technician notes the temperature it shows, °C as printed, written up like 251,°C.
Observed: 90,°C
